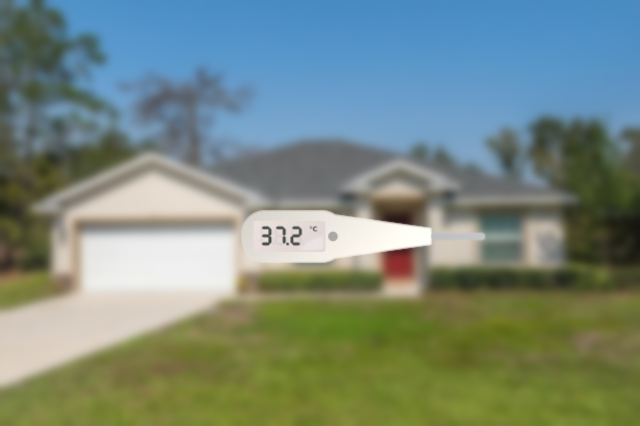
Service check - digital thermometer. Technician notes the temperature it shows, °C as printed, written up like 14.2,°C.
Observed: 37.2,°C
